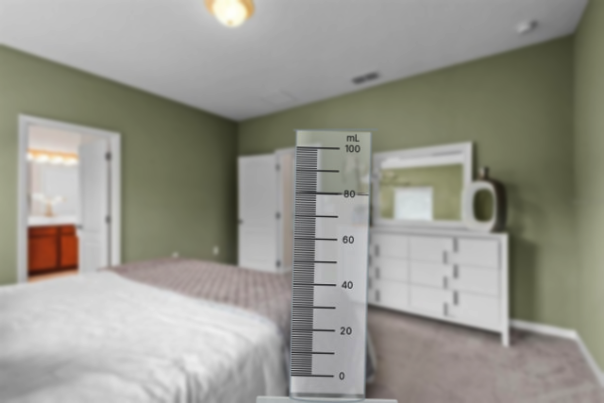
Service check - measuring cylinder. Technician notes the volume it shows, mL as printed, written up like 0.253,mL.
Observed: 80,mL
